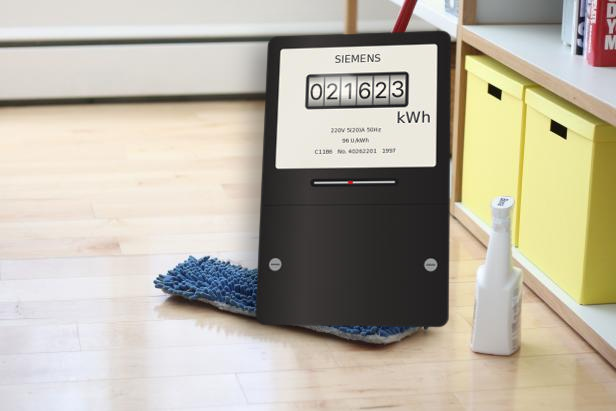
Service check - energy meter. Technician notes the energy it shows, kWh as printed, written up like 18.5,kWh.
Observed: 21623,kWh
